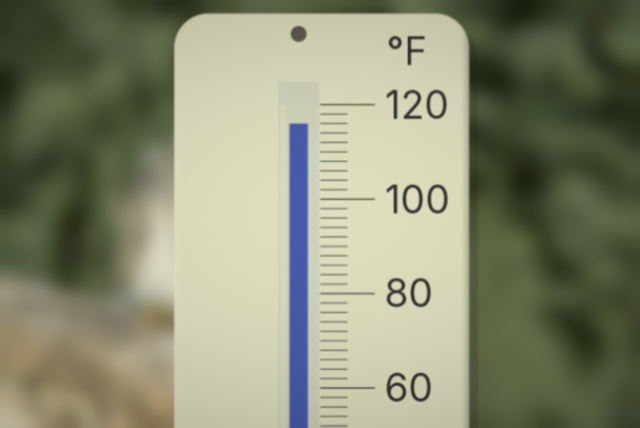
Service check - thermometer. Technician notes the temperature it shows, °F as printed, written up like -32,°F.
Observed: 116,°F
